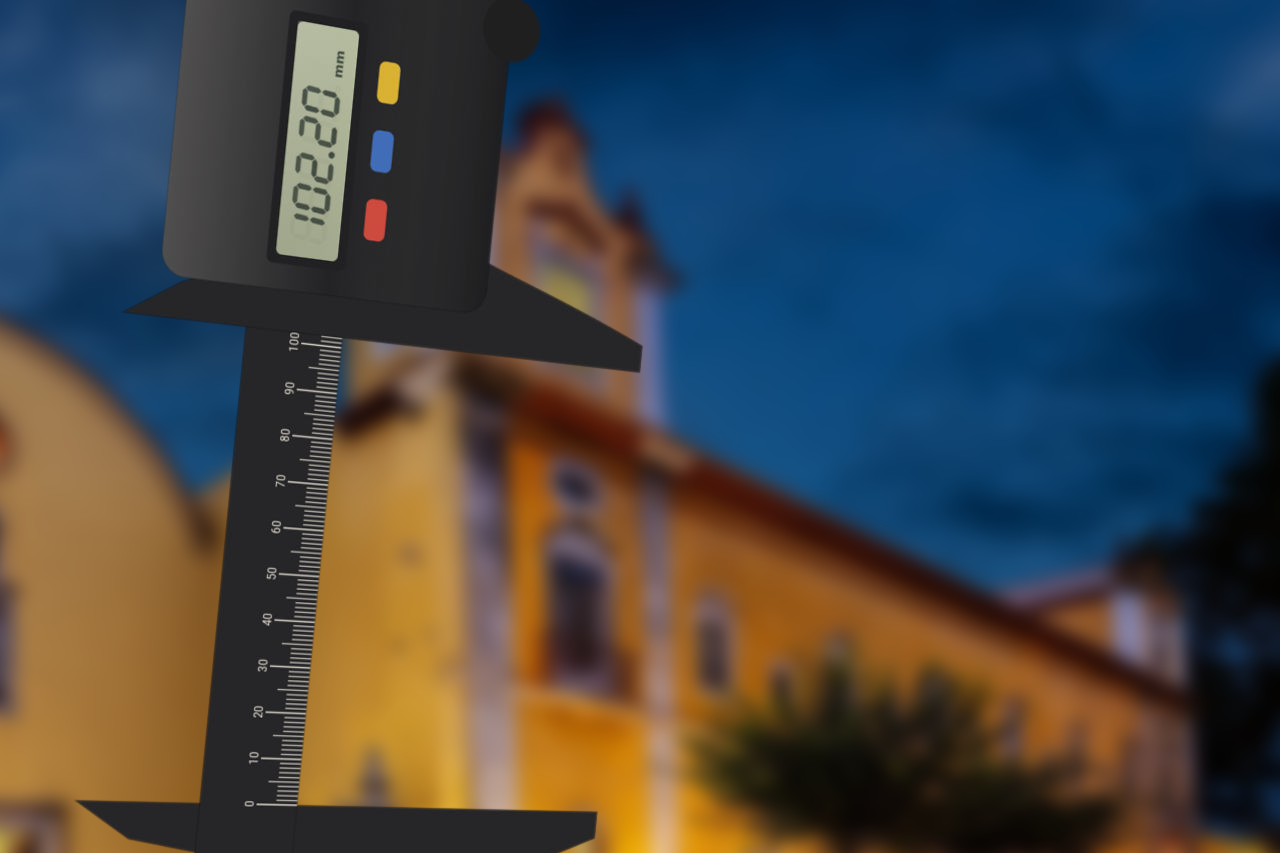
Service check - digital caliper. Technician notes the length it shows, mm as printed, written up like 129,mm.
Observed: 102.20,mm
